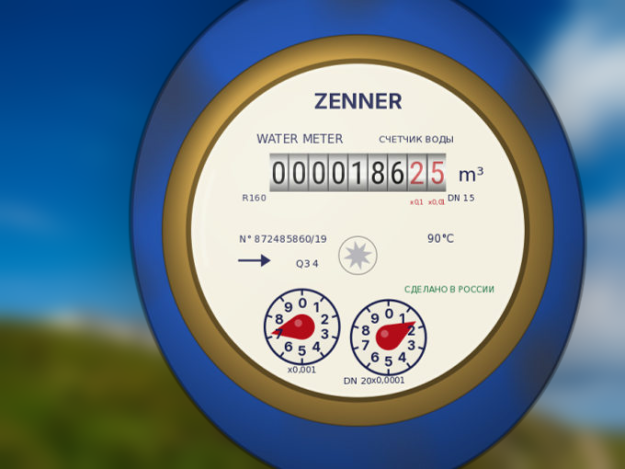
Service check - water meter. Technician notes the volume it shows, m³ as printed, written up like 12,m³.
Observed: 186.2571,m³
